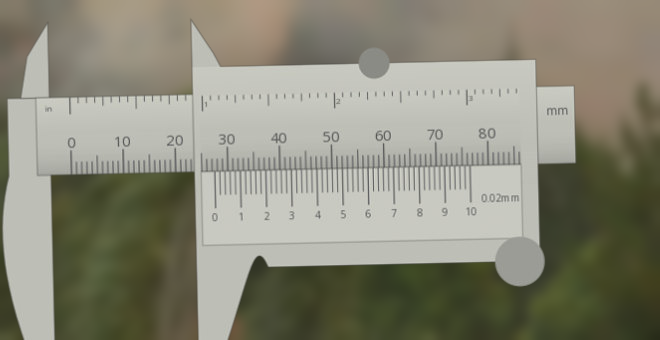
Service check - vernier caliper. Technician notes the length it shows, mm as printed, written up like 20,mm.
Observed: 27.5,mm
